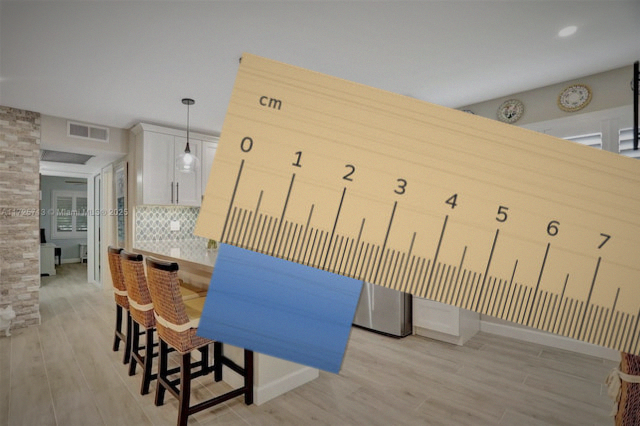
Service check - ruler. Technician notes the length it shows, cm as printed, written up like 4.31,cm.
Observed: 2.8,cm
